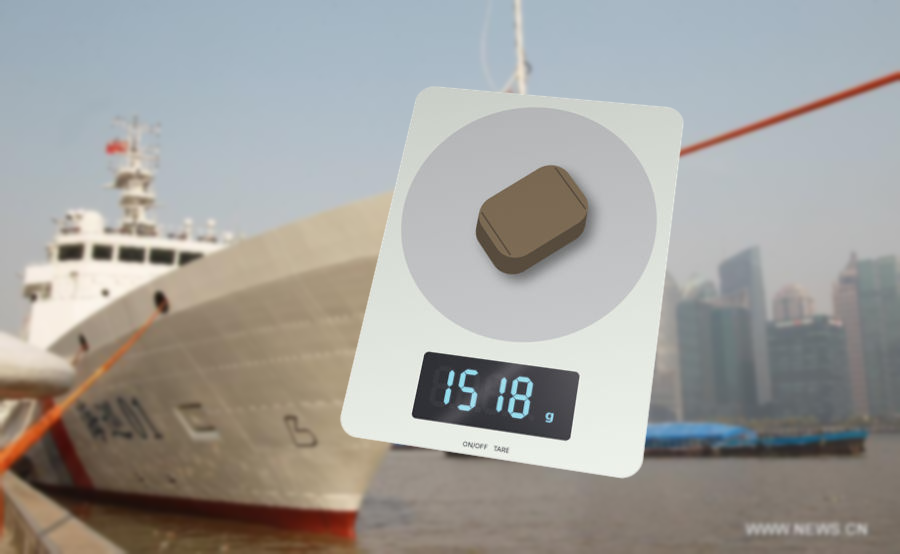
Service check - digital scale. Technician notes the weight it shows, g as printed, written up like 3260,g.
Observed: 1518,g
